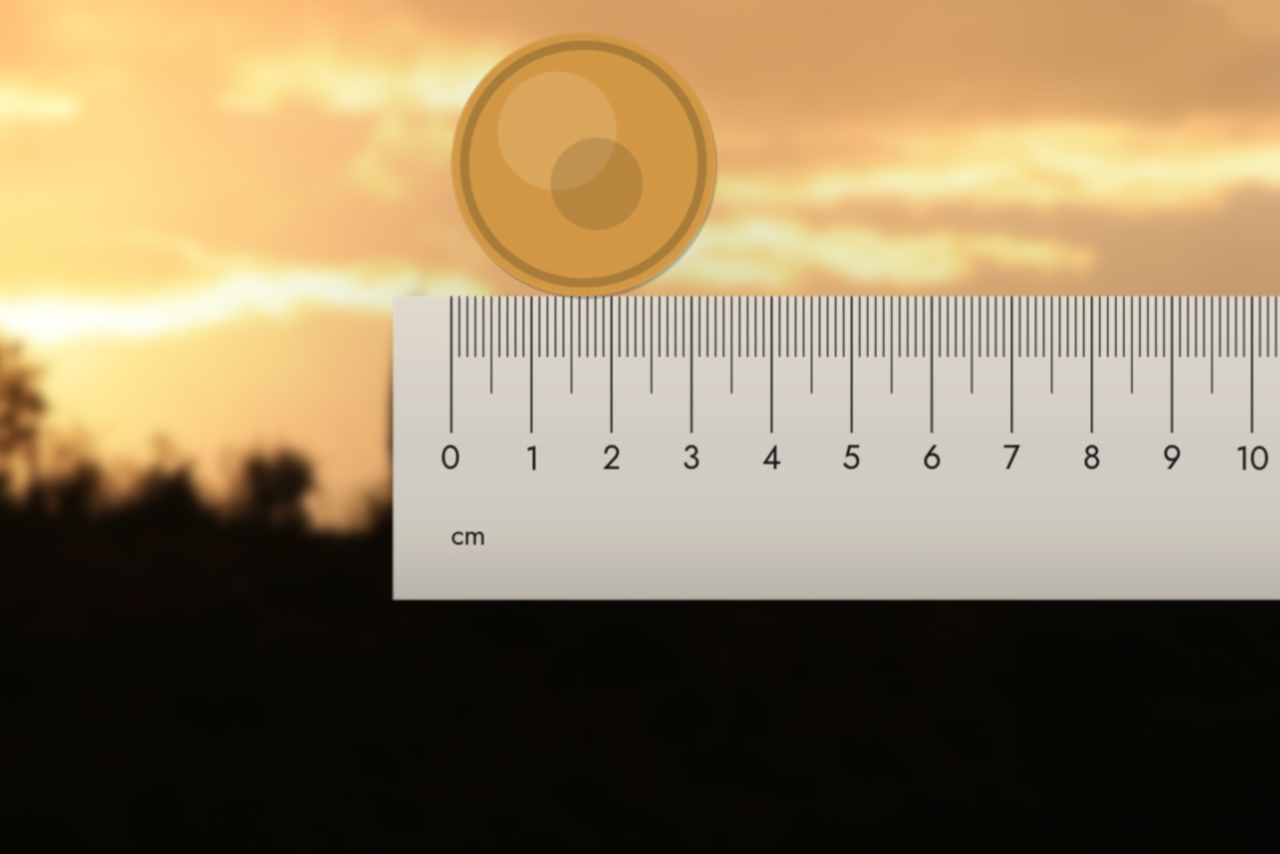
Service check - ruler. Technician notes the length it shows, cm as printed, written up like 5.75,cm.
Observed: 3.3,cm
